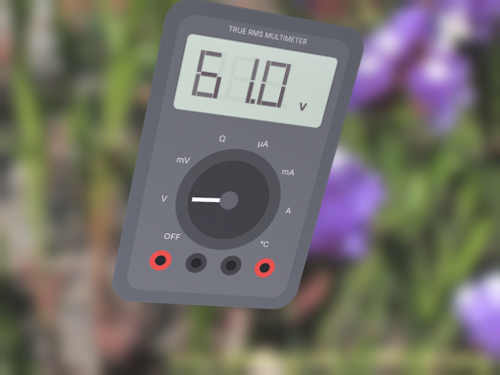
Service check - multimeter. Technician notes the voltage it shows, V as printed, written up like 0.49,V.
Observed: 61.0,V
